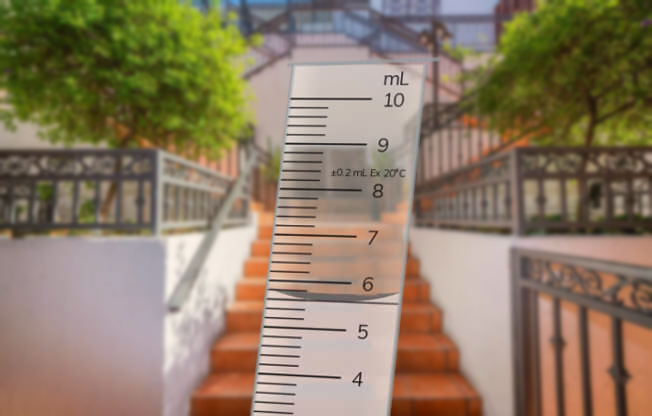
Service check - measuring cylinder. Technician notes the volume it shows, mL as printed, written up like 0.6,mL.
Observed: 5.6,mL
